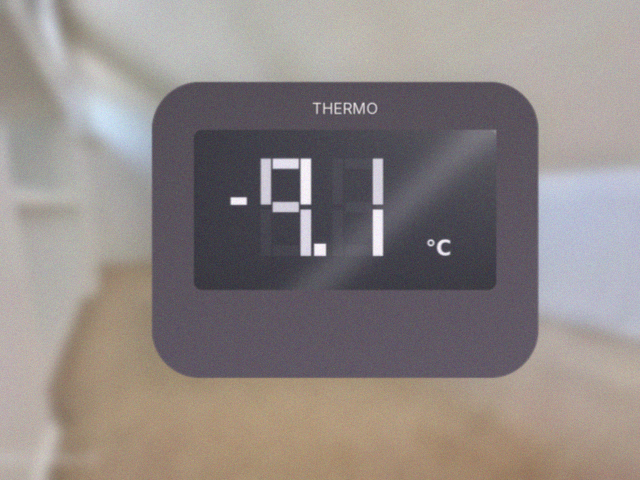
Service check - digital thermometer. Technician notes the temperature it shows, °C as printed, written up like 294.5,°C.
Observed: -9.1,°C
